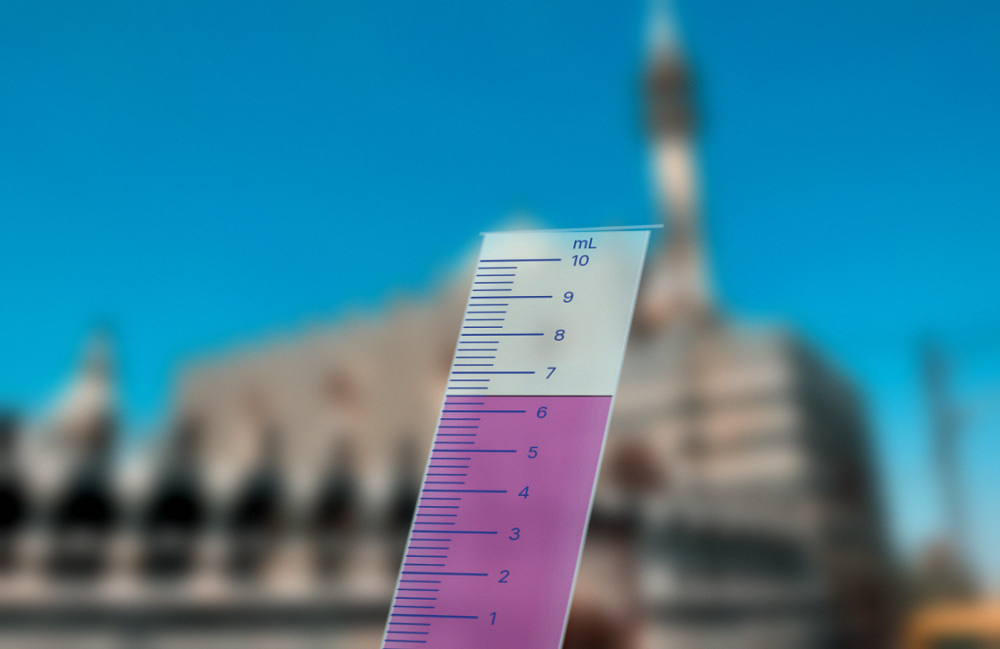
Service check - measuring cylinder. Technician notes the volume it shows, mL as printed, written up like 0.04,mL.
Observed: 6.4,mL
